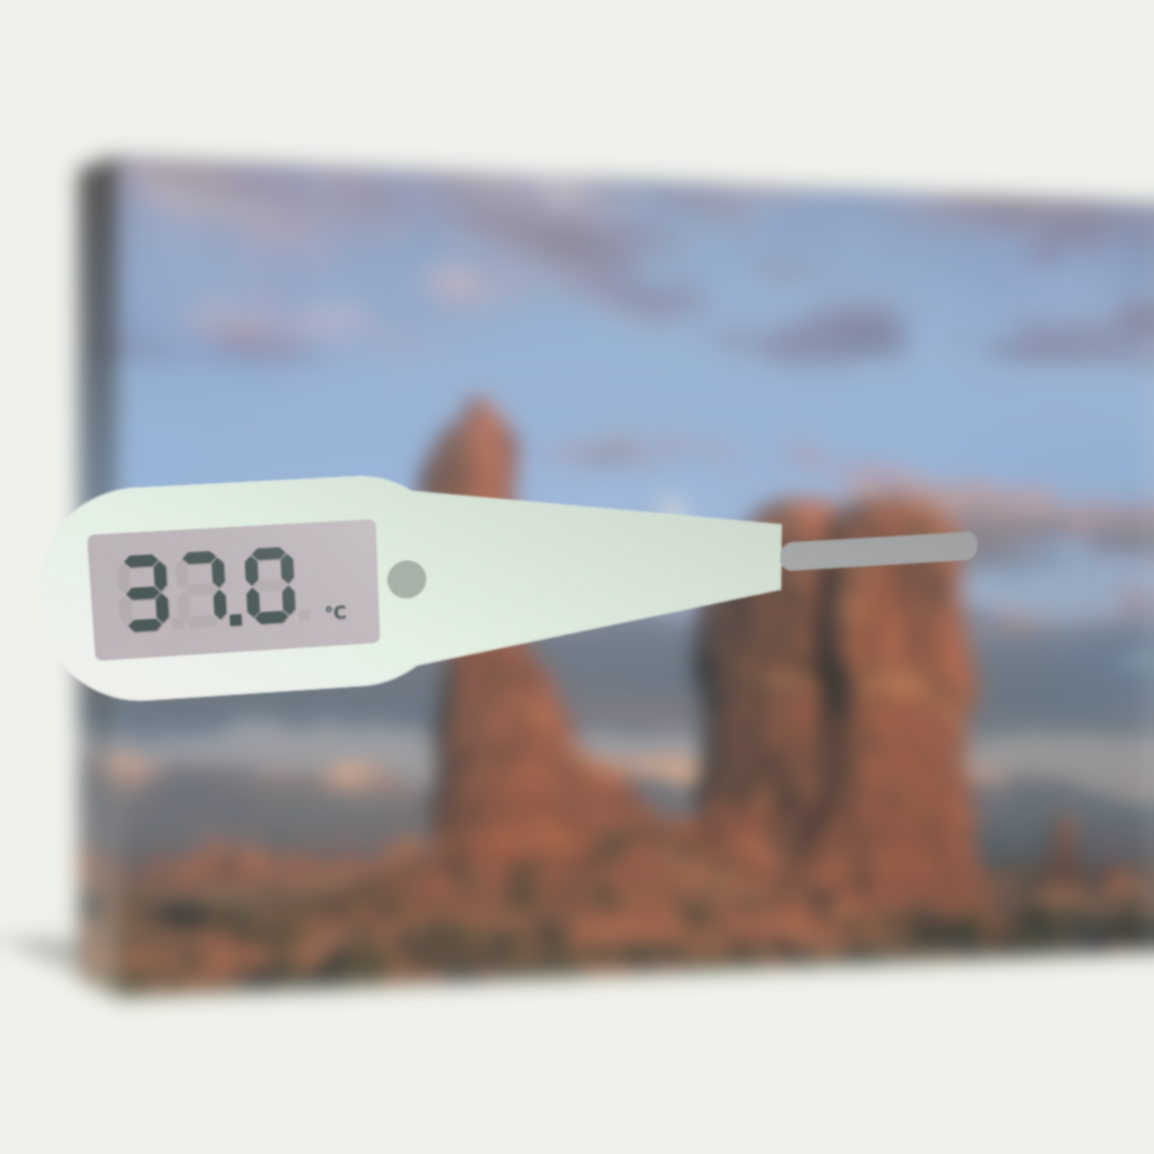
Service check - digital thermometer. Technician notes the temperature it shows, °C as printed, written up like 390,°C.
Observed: 37.0,°C
